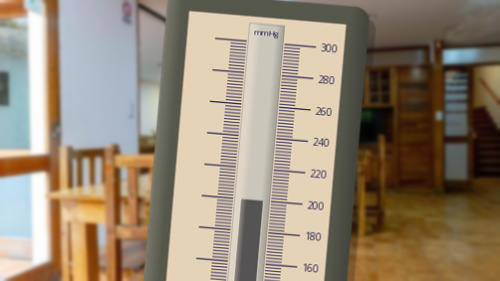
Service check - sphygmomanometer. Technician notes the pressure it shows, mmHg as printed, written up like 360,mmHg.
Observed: 200,mmHg
